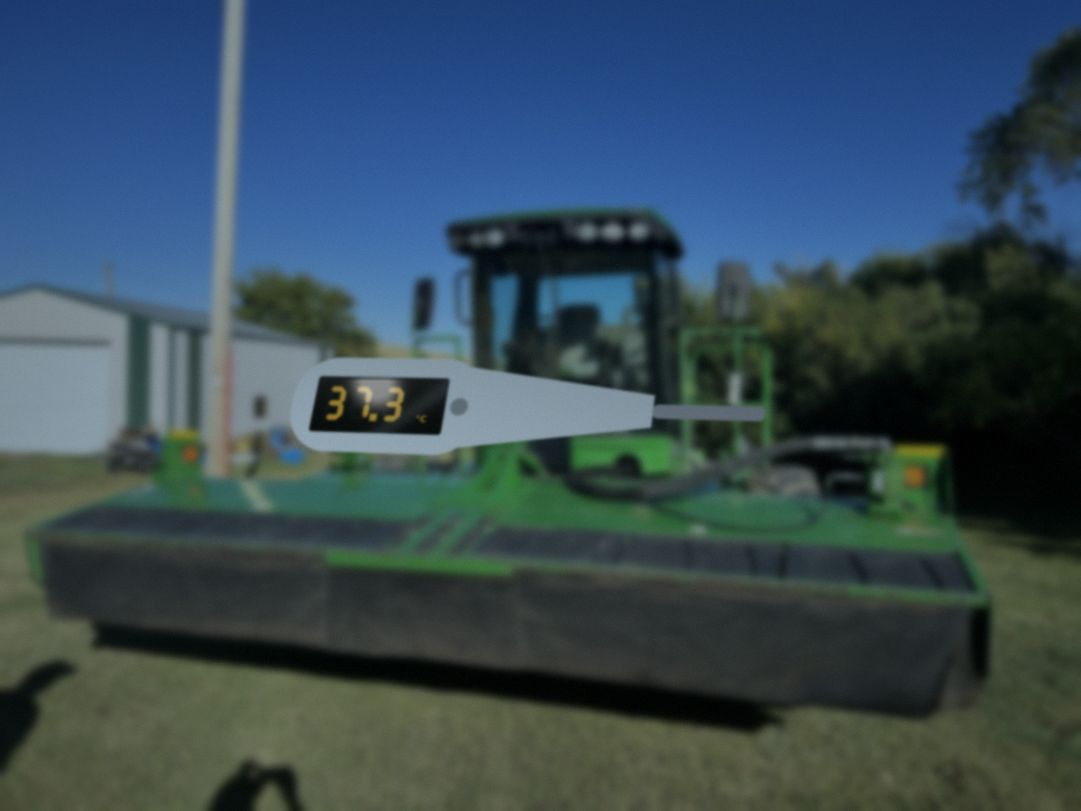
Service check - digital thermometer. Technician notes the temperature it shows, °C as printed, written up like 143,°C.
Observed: 37.3,°C
